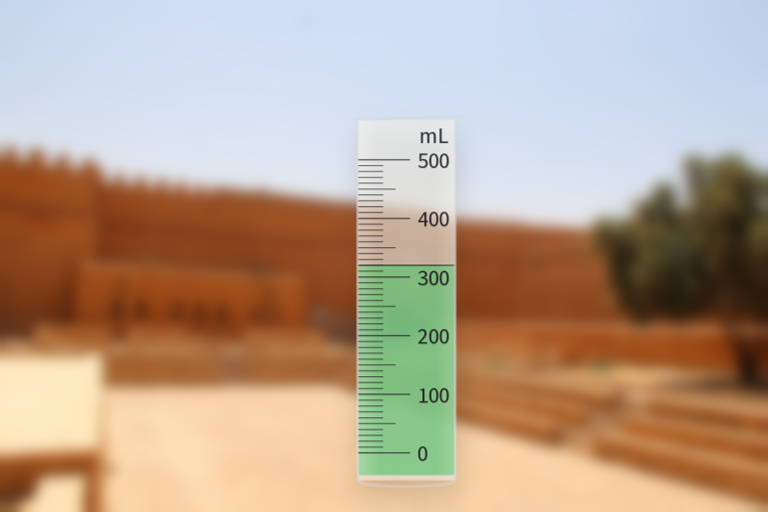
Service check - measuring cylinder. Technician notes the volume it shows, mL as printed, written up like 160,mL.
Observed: 320,mL
